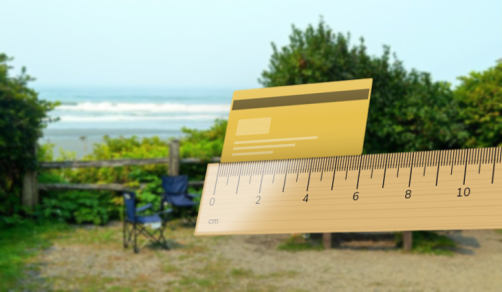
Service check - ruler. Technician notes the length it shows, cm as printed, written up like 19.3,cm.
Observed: 6,cm
